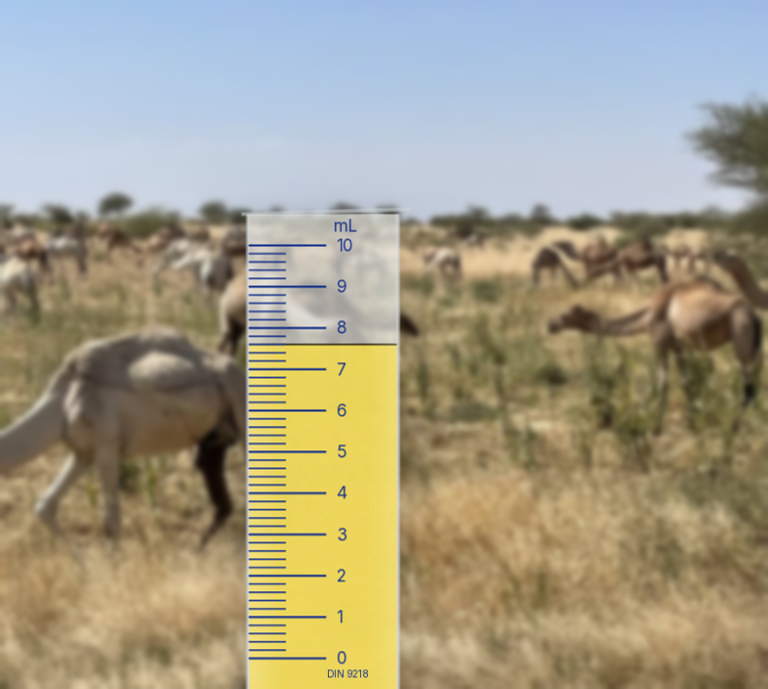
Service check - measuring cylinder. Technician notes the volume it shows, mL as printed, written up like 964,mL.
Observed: 7.6,mL
